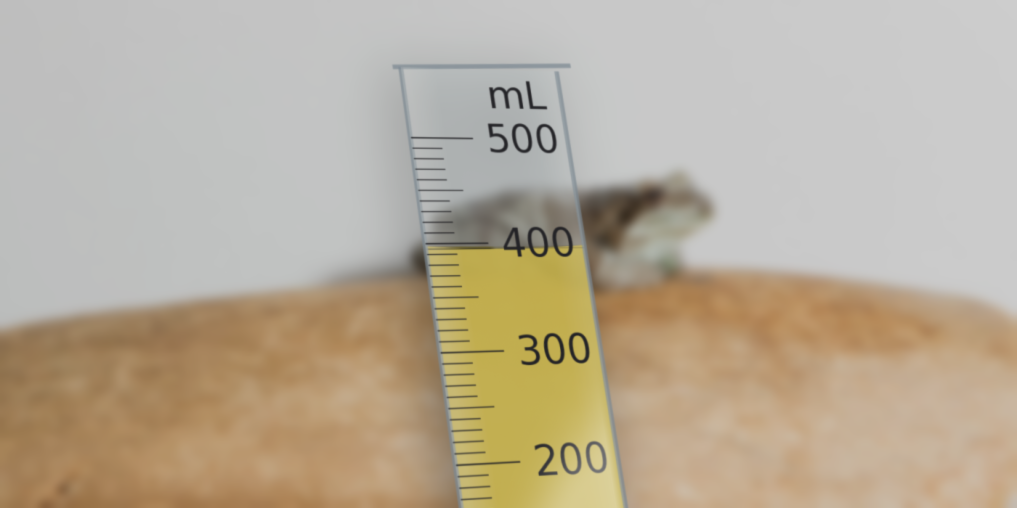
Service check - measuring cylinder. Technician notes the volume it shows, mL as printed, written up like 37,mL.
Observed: 395,mL
